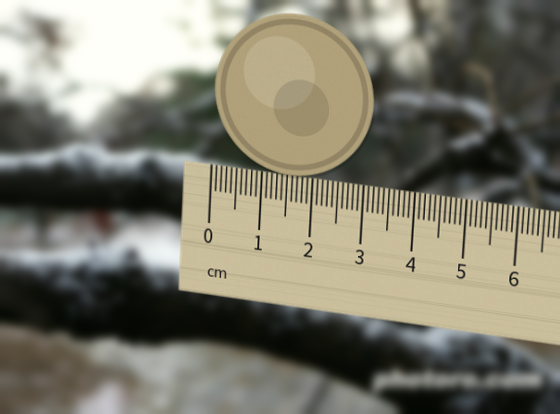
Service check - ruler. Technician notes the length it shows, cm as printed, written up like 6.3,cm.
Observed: 3.1,cm
